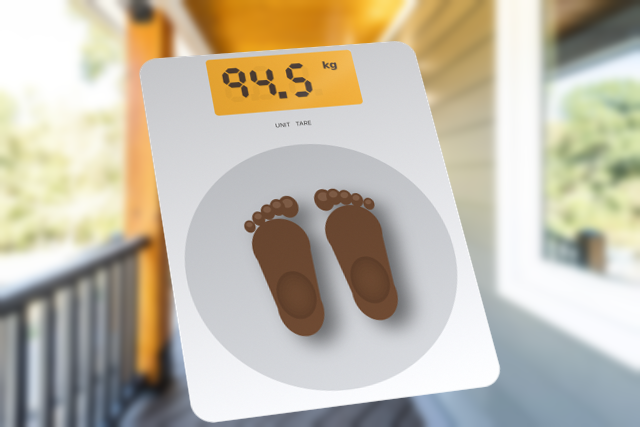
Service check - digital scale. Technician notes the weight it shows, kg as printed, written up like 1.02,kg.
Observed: 94.5,kg
